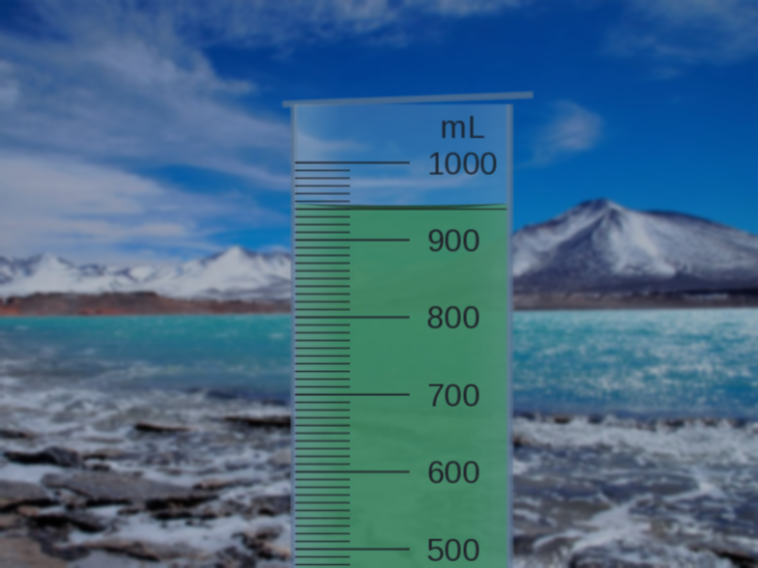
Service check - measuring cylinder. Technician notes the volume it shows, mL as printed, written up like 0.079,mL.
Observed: 940,mL
